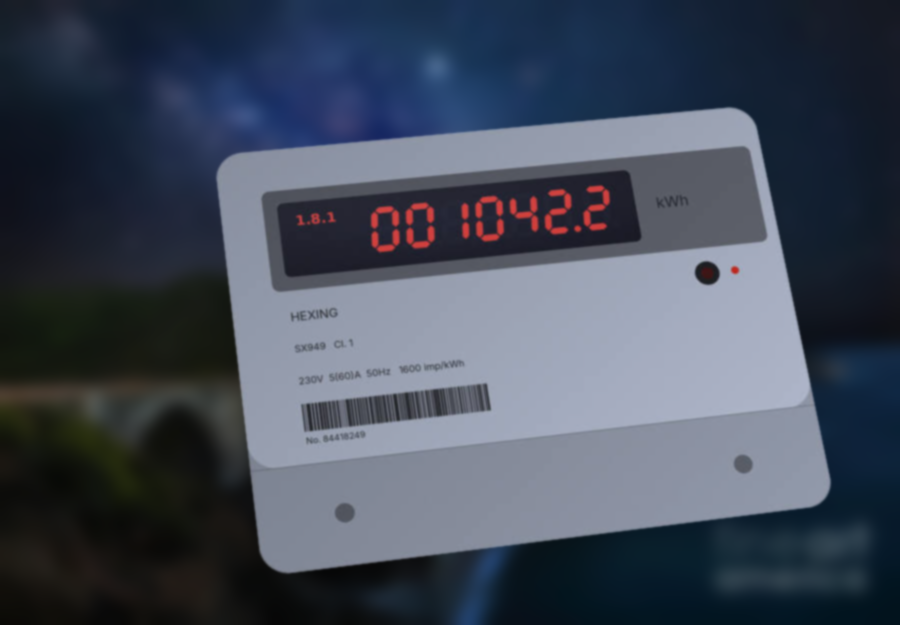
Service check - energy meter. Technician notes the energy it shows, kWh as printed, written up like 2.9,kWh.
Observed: 1042.2,kWh
